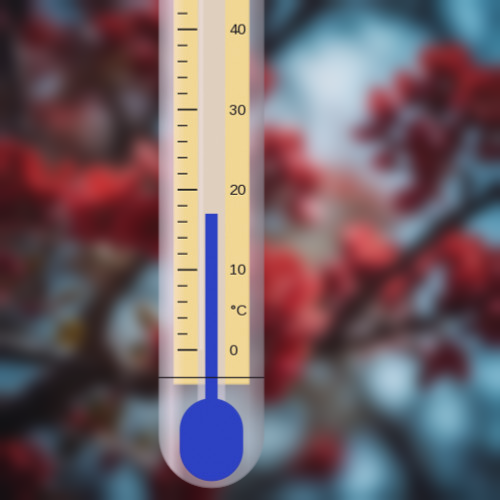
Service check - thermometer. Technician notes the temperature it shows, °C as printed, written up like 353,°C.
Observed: 17,°C
